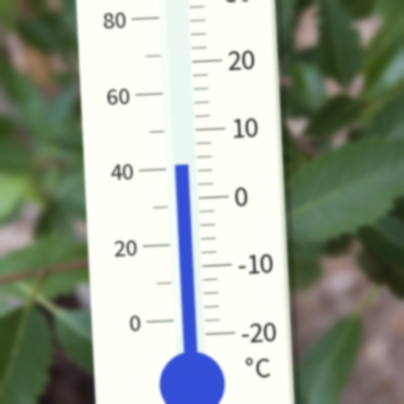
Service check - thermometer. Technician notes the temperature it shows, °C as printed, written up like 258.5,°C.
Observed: 5,°C
